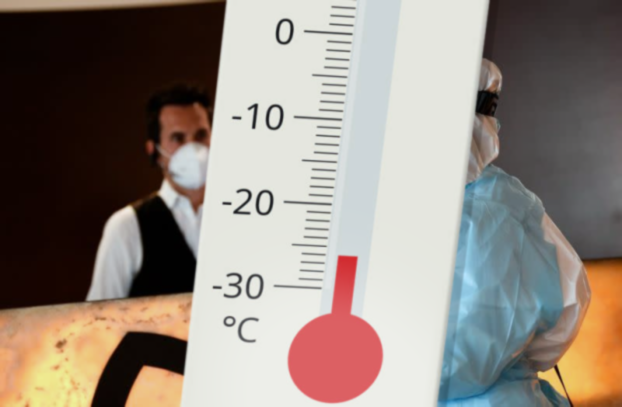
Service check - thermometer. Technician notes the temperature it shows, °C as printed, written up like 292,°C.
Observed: -26,°C
